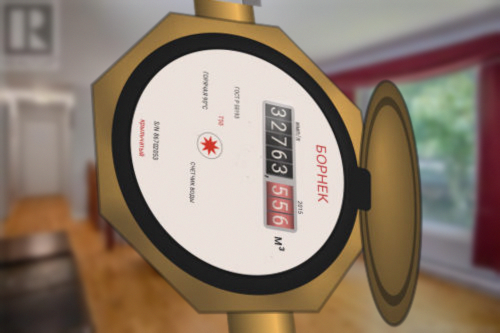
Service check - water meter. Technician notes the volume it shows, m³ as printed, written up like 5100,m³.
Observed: 32763.556,m³
